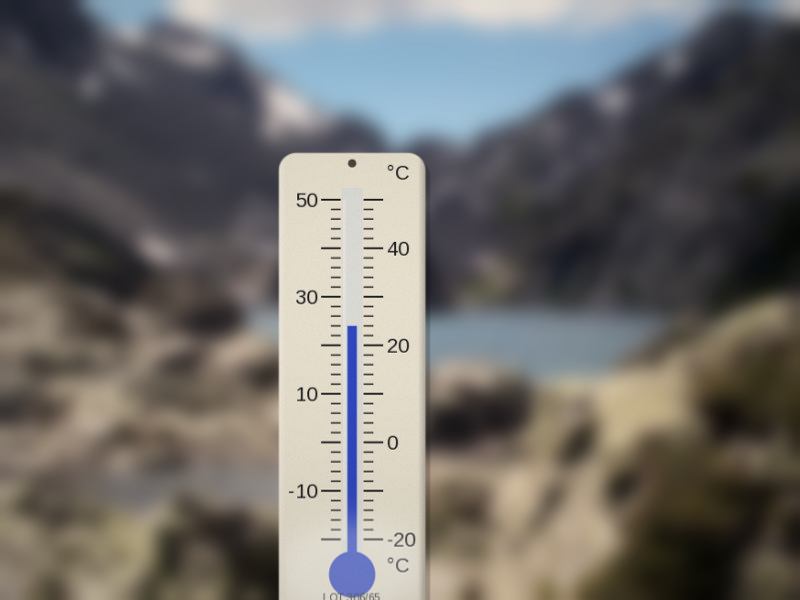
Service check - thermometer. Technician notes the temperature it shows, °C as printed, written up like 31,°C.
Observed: 24,°C
